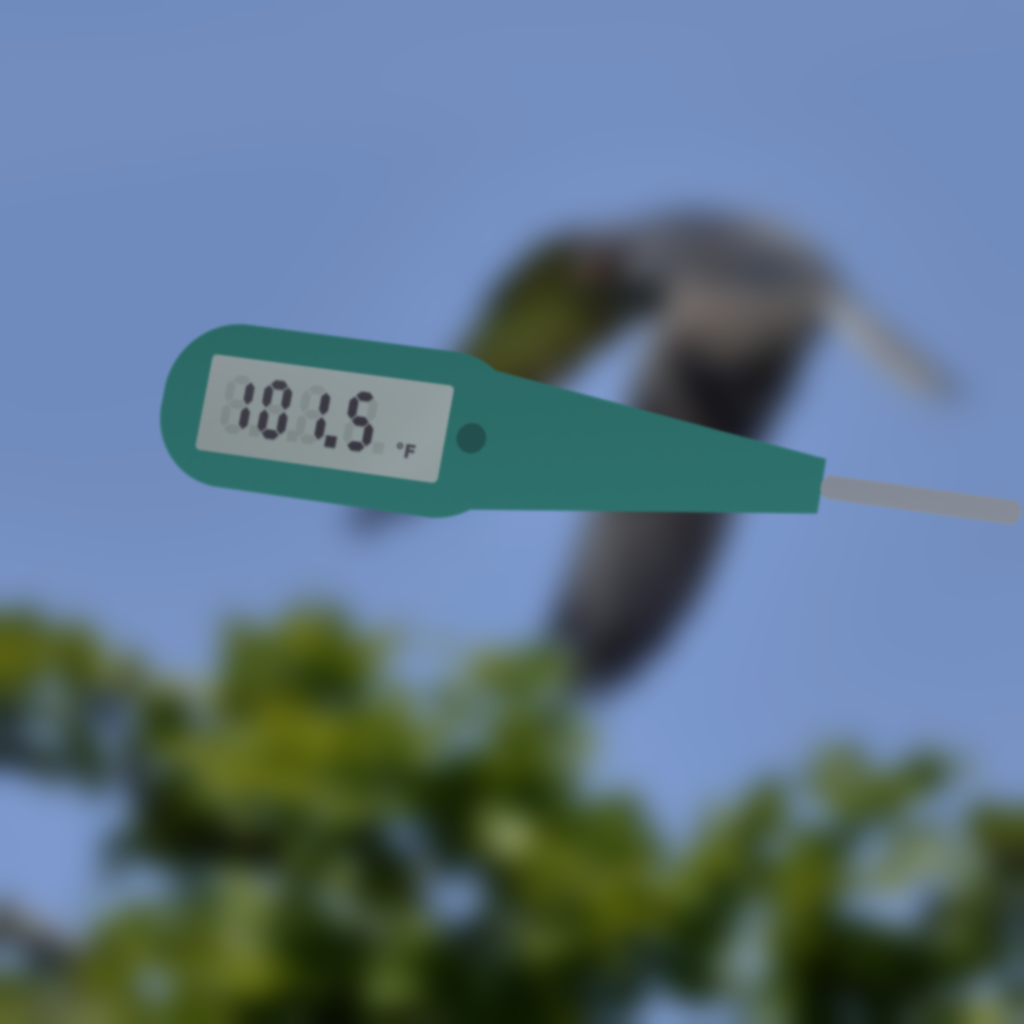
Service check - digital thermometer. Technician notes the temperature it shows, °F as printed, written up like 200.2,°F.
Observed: 101.5,°F
